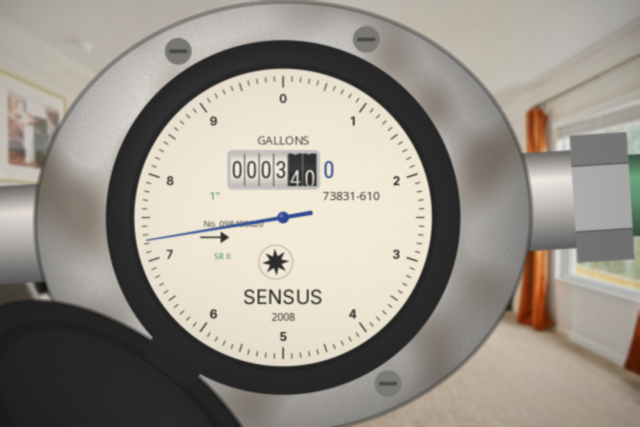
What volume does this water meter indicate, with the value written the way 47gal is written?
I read 3397.2gal
